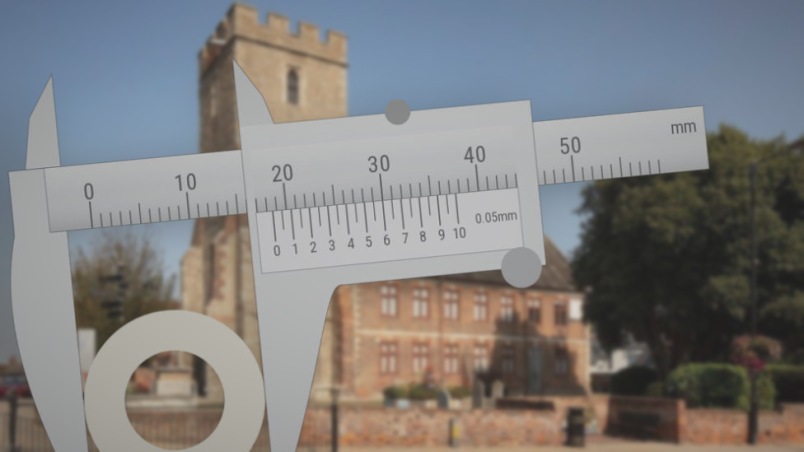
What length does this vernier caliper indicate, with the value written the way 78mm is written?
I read 18.6mm
